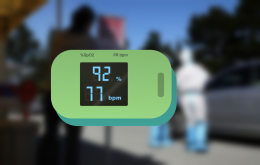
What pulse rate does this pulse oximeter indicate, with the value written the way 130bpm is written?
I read 77bpm
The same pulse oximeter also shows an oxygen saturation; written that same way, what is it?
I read 92%
